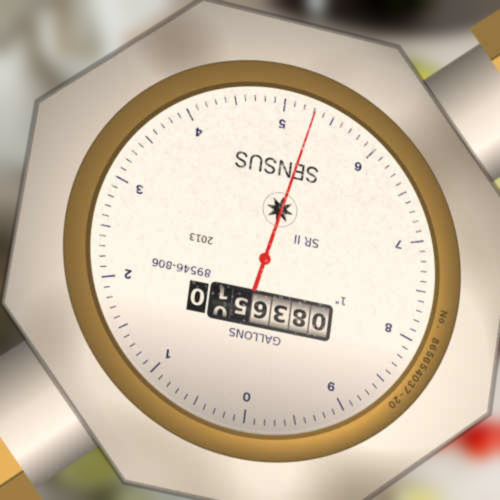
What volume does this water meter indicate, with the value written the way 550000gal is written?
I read 836505.3gal
